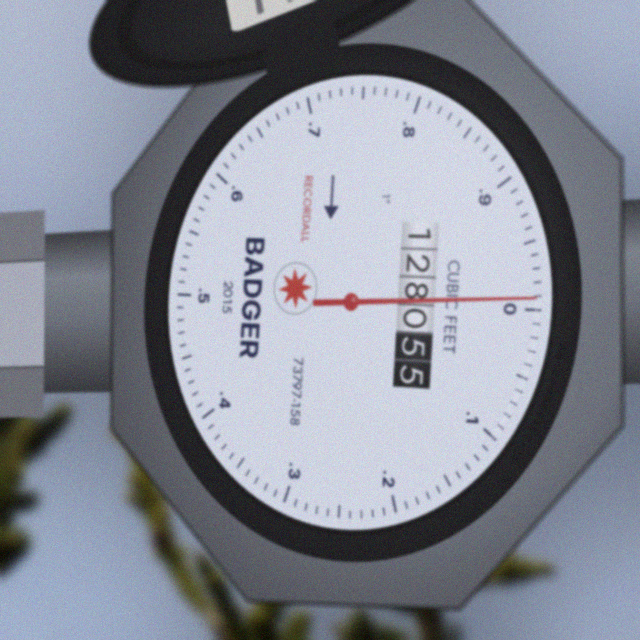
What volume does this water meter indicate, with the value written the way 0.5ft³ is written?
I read 128054.99ft³
